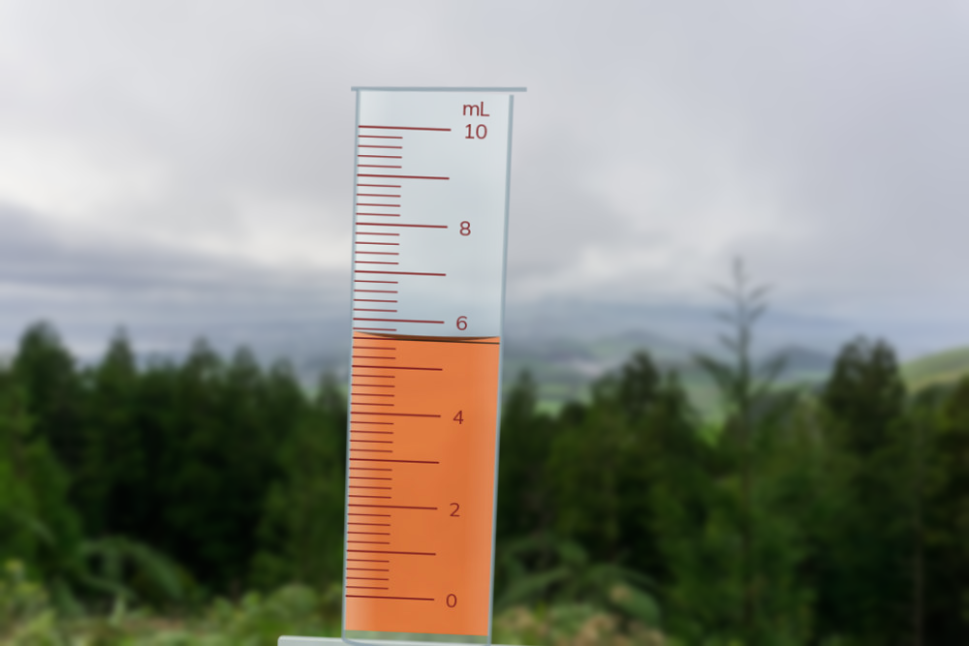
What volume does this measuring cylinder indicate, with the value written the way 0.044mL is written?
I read 5.6mL
